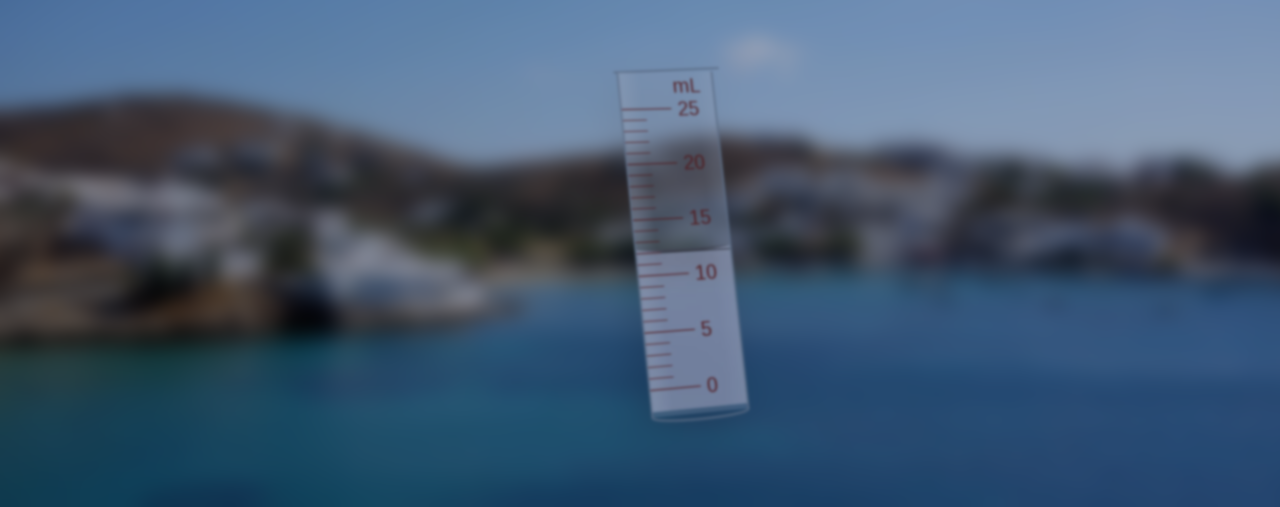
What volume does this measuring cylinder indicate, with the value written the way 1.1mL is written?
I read 12mL
